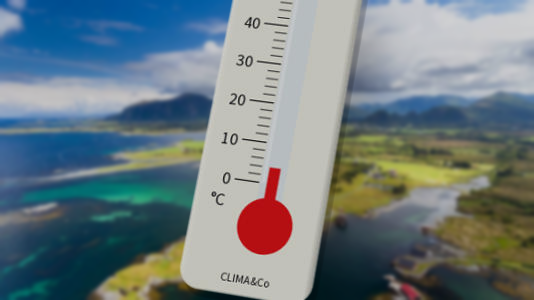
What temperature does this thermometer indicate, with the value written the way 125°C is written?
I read 4°C
